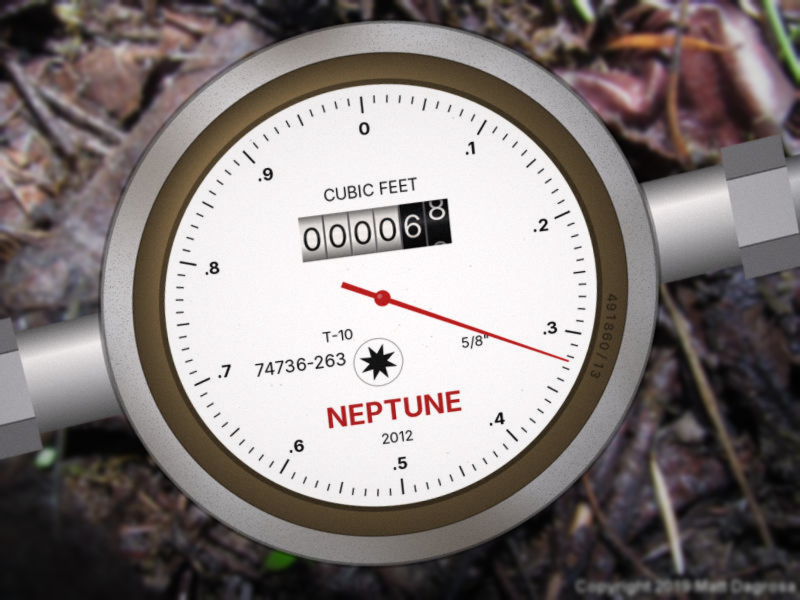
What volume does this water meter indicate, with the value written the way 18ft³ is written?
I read 68.32ft³
